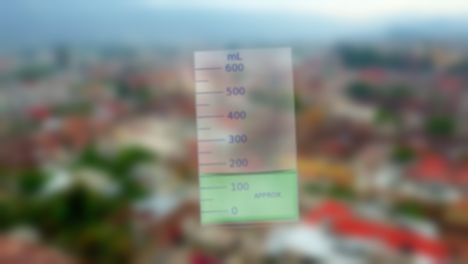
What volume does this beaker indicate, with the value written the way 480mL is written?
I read 150mL
